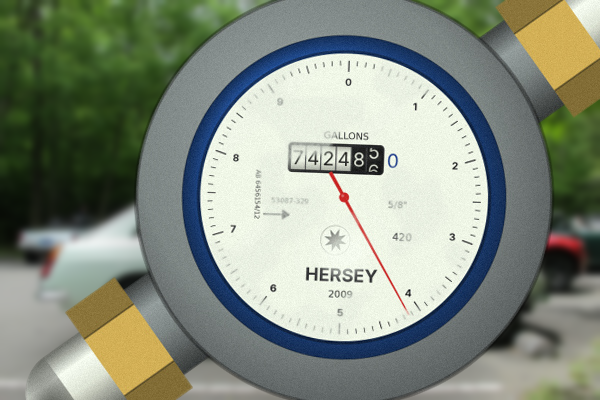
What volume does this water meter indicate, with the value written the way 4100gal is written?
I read 7424854.1gal
